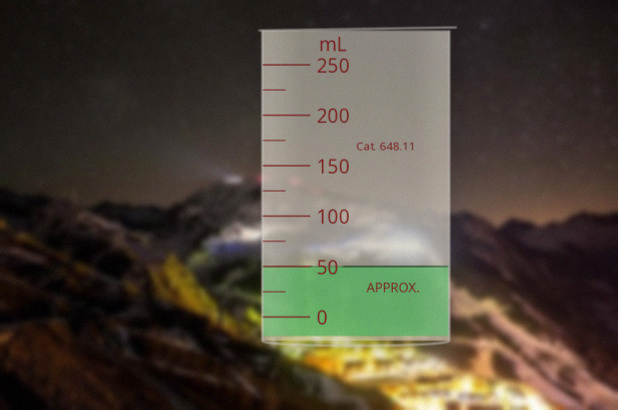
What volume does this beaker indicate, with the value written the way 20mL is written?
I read 50mL
